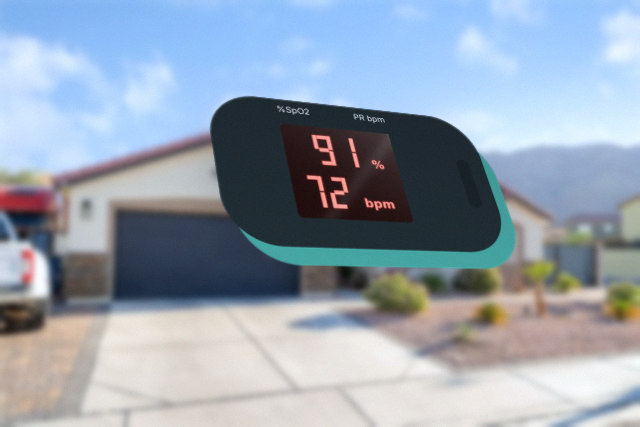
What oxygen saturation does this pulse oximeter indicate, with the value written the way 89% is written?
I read 91%
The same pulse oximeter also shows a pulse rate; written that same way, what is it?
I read 72bpm
